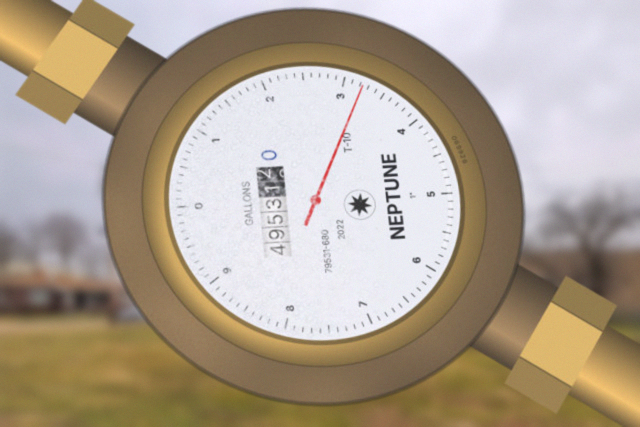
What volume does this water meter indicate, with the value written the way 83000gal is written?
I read 4953123.2gal
